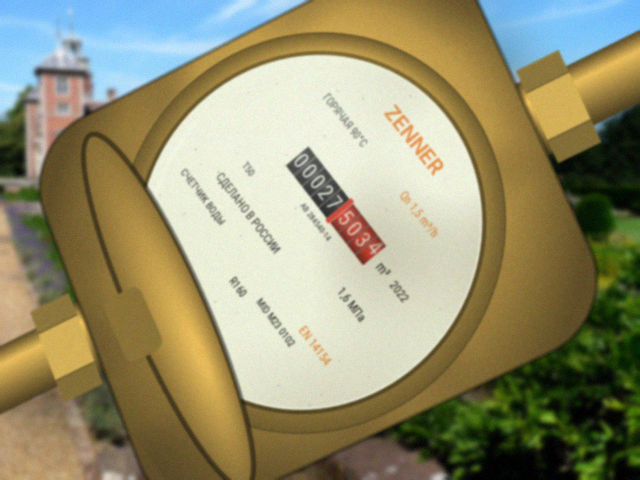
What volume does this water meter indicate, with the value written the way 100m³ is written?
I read 27.5034m³
